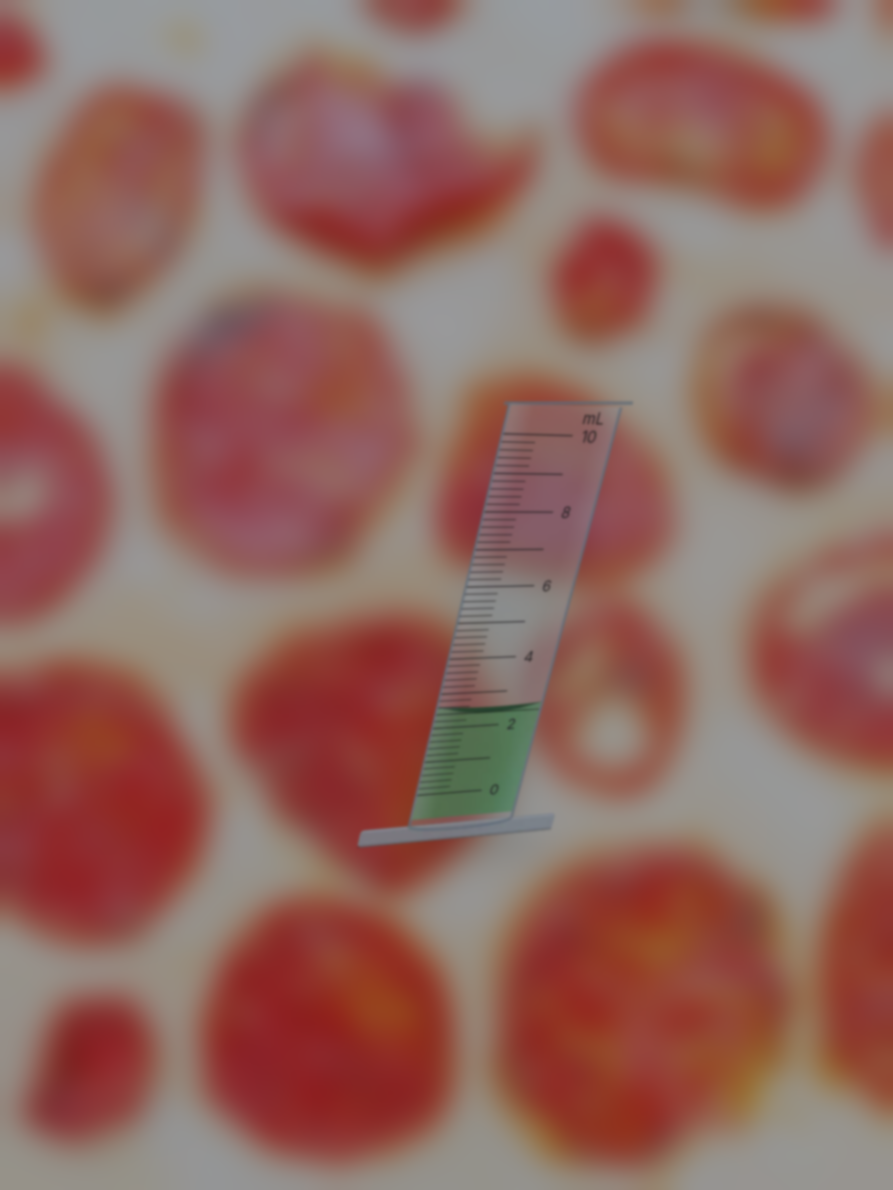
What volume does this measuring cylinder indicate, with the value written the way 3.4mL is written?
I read 2.4mL
